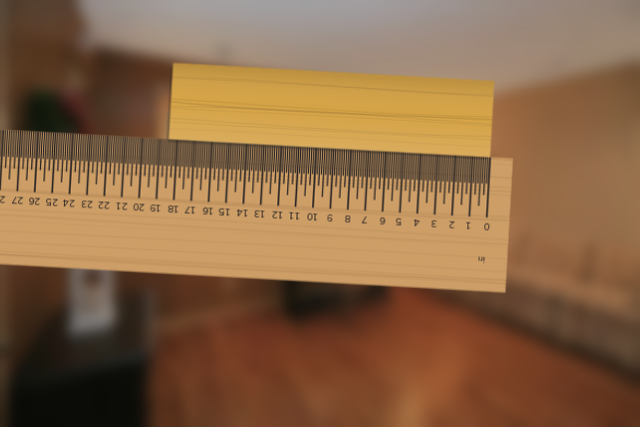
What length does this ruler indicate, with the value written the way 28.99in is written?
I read 18.5in
